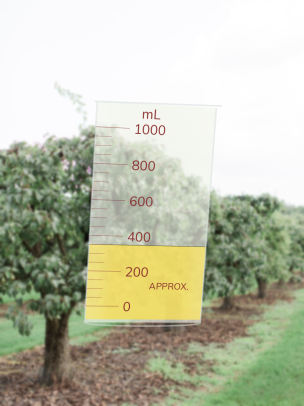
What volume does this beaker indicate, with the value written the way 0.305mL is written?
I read 350mL
